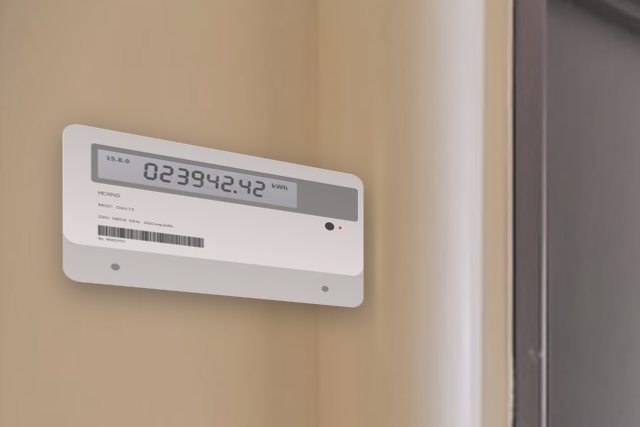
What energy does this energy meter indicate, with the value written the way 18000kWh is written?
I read 23942.42kWh
